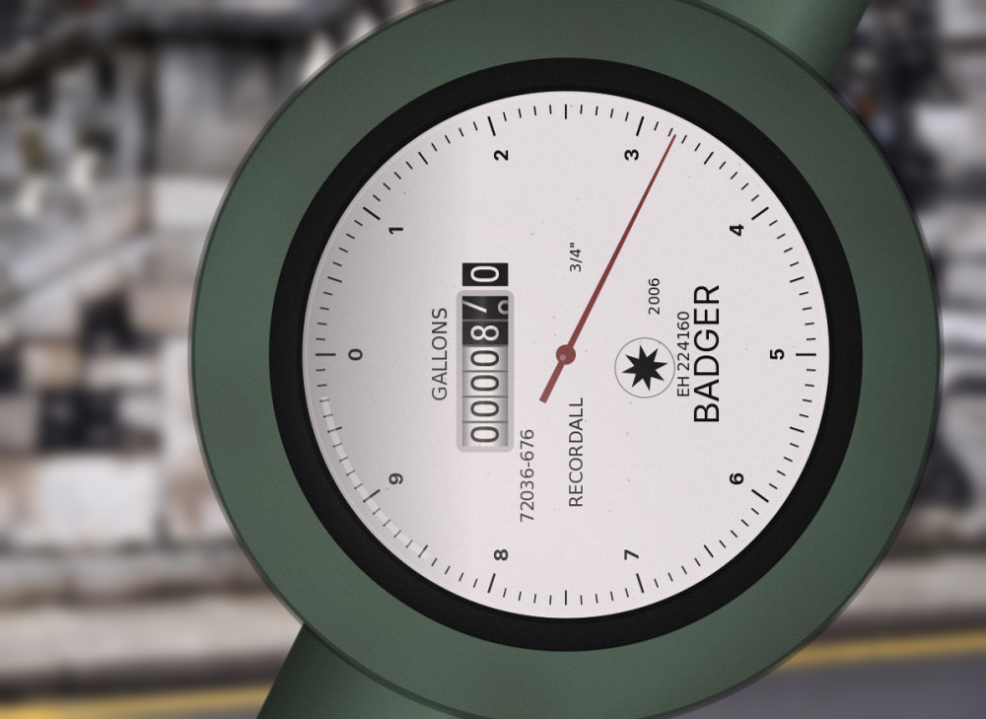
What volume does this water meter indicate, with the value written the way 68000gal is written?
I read 873.2gal
